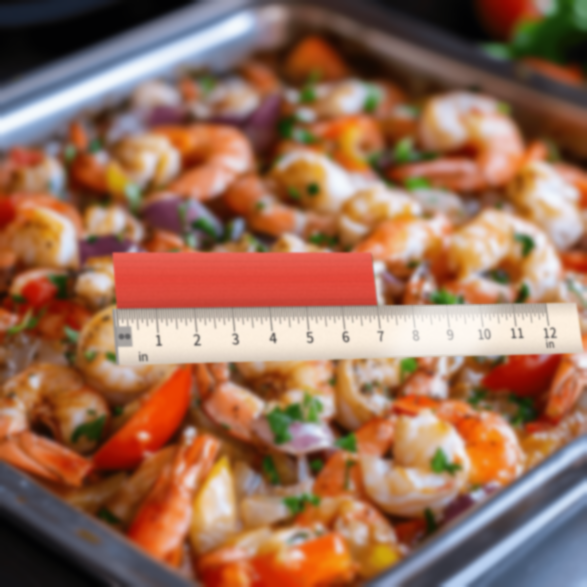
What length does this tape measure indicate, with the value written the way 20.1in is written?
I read 7in
